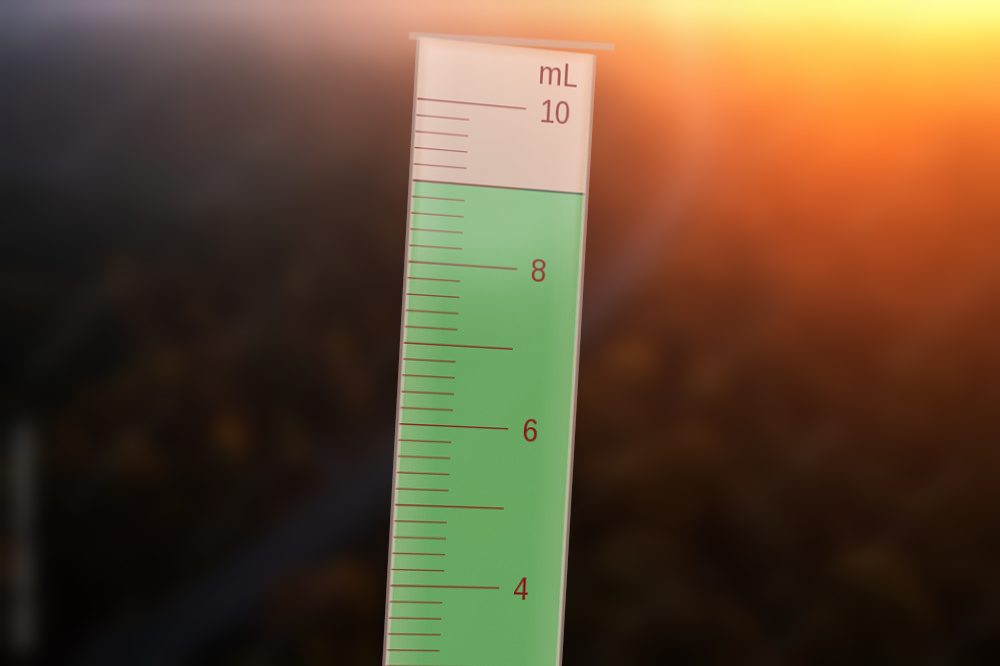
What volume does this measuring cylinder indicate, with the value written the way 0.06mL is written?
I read 9mL
